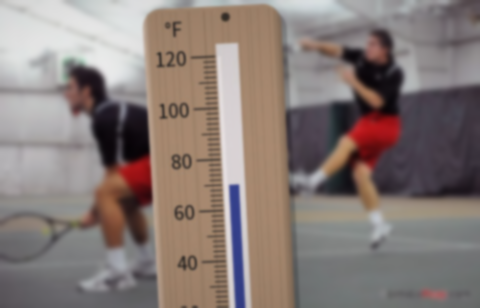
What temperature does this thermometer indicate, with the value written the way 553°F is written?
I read 70°F
